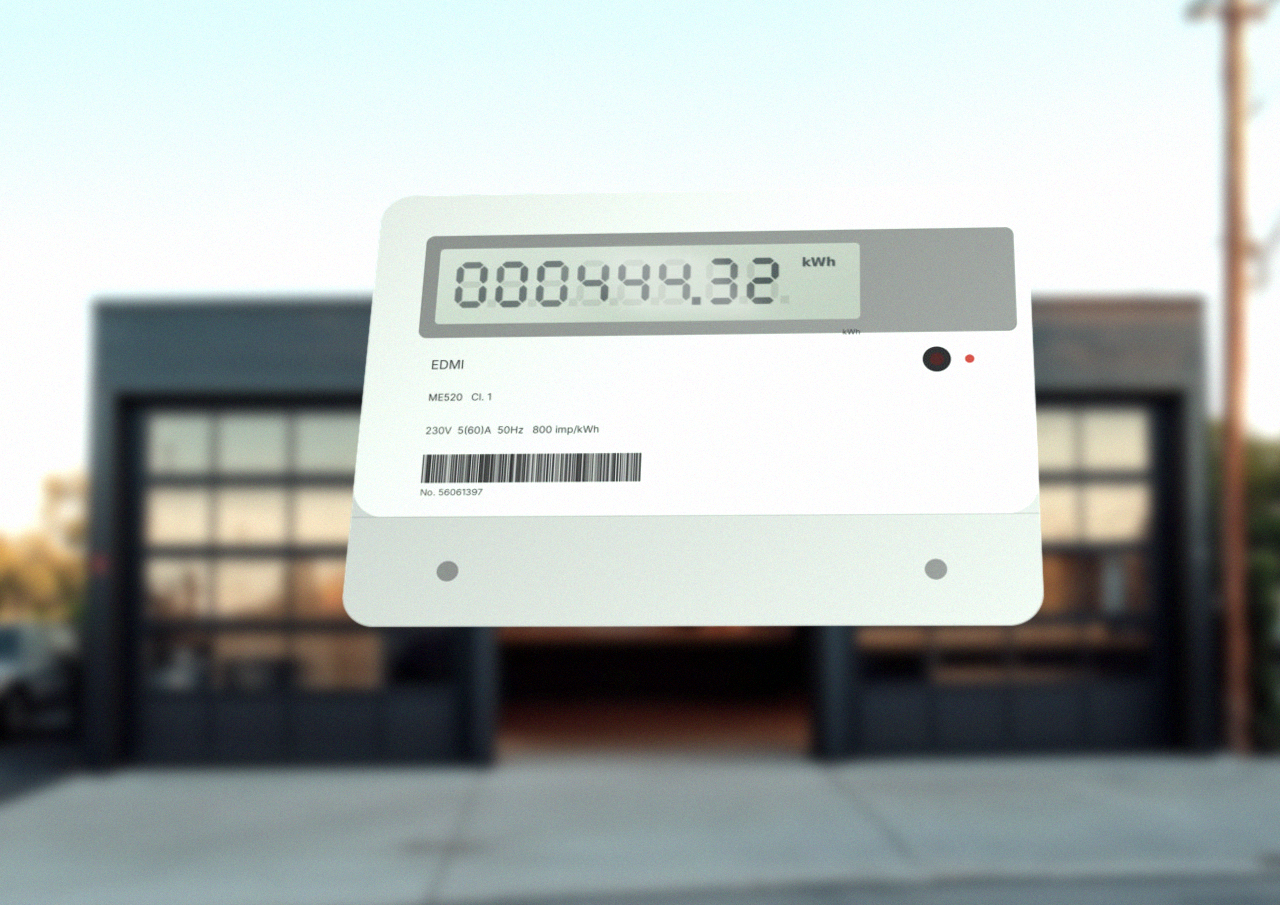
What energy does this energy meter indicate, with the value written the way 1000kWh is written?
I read 444.32kWh
